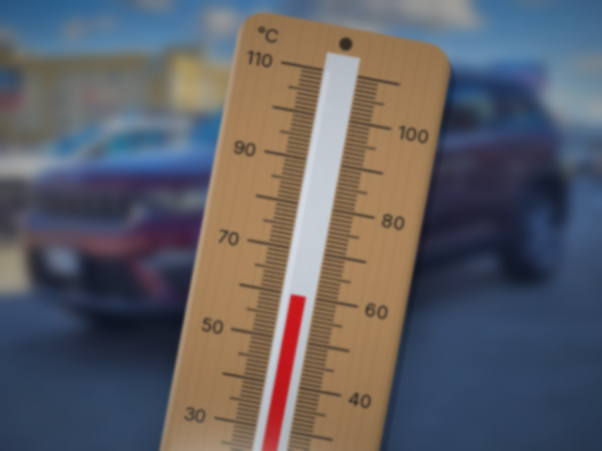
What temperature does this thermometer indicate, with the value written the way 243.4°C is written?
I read 60°C
